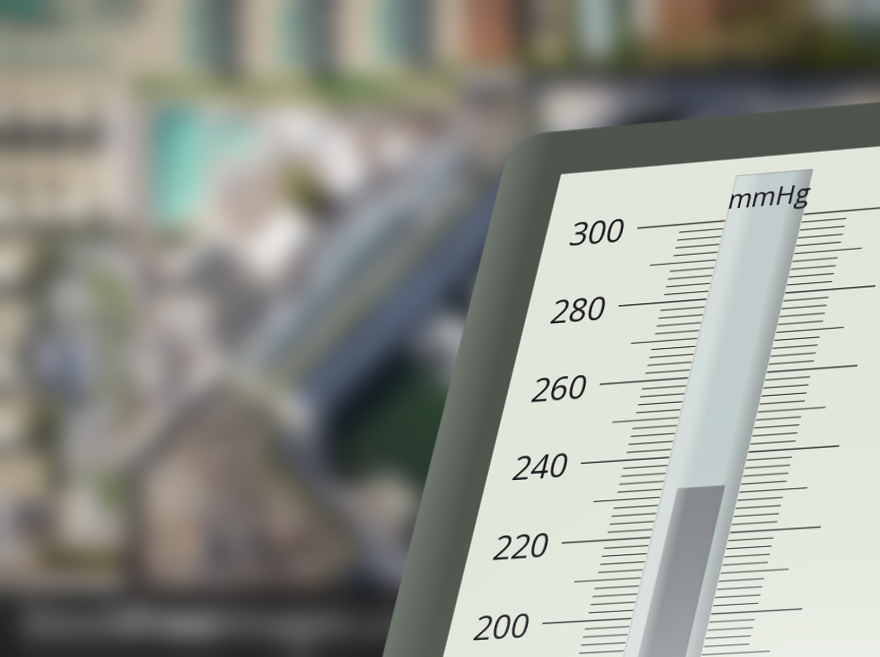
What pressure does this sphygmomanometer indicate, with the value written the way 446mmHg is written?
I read 232mmHg
